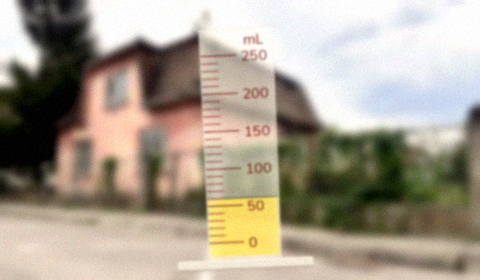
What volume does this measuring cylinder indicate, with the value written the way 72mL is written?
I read 60mL
